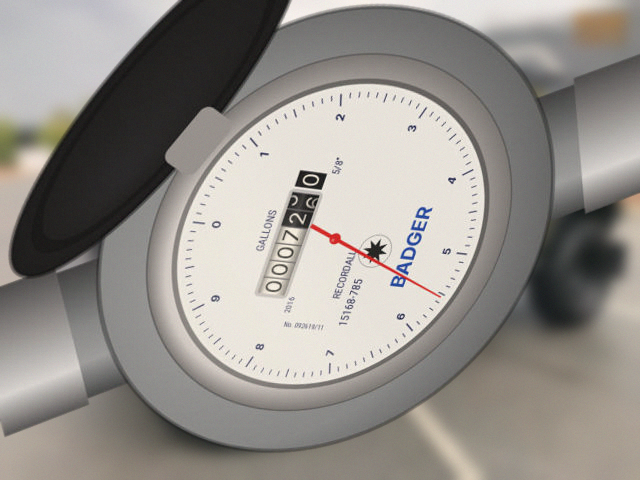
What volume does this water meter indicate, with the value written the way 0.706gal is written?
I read 7255.5gal
